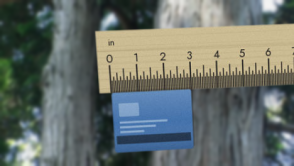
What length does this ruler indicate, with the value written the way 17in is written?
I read 3in
